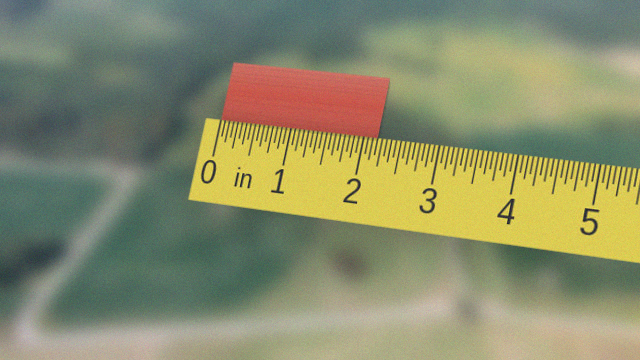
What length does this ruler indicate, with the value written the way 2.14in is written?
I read 2.1875in
